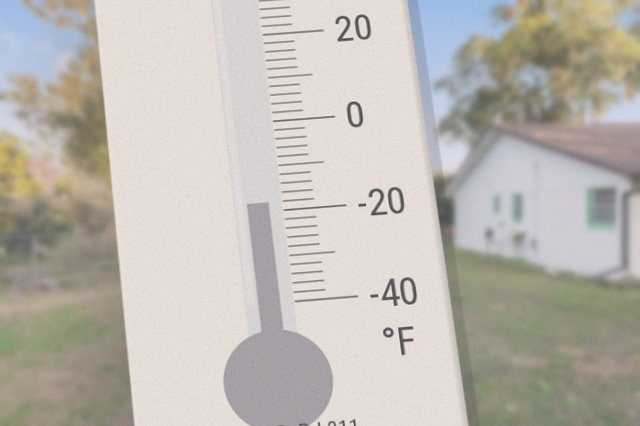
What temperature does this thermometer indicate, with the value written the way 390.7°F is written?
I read -18°F
